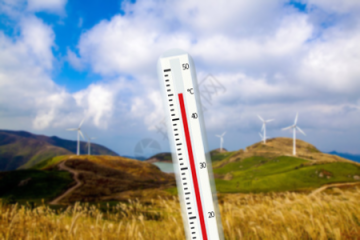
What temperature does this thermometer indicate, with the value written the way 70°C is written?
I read 45°C
